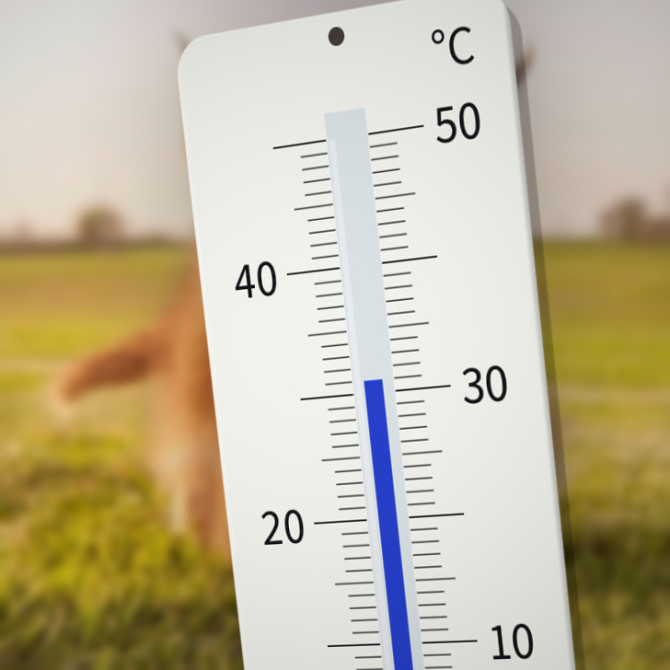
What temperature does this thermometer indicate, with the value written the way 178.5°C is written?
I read 31°C
